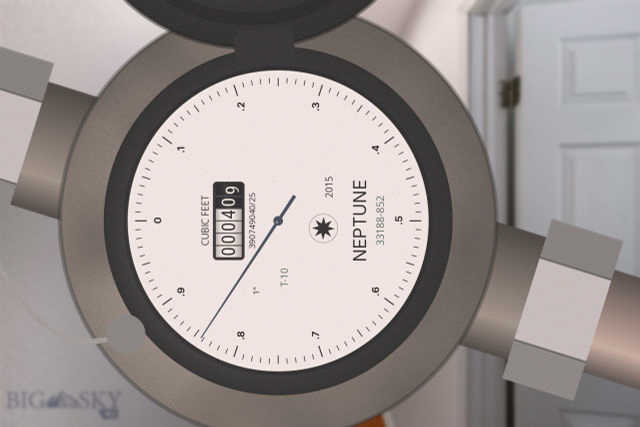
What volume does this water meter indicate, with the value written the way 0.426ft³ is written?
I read 408.84ft³
